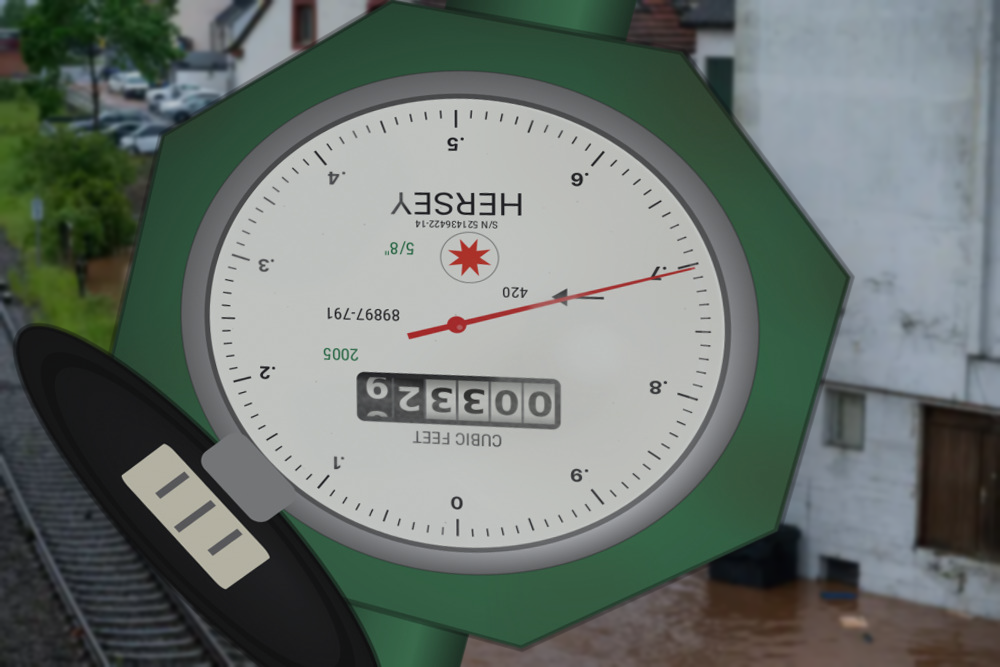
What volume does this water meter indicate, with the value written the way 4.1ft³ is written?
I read 3328.70ft³
